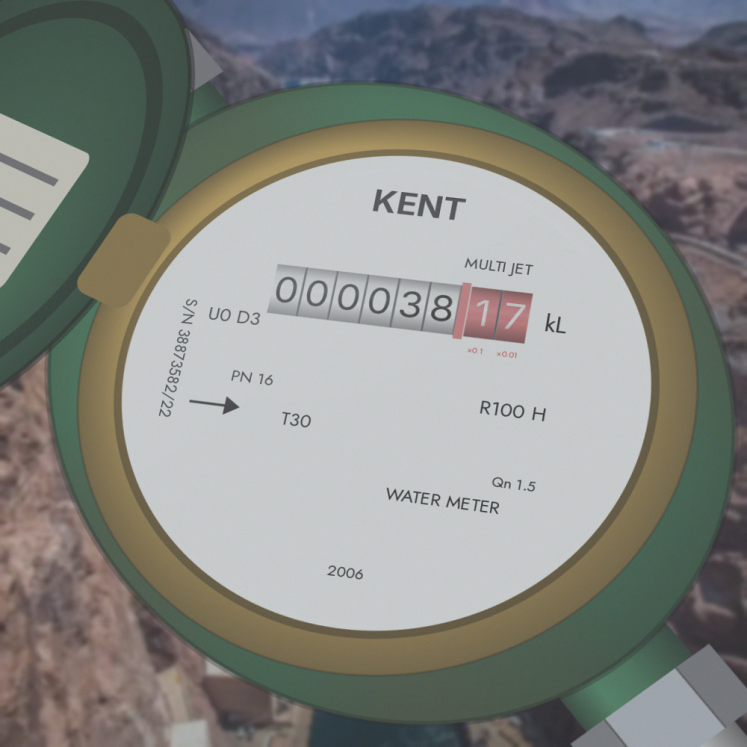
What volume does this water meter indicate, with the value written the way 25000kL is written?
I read 38.17kL
